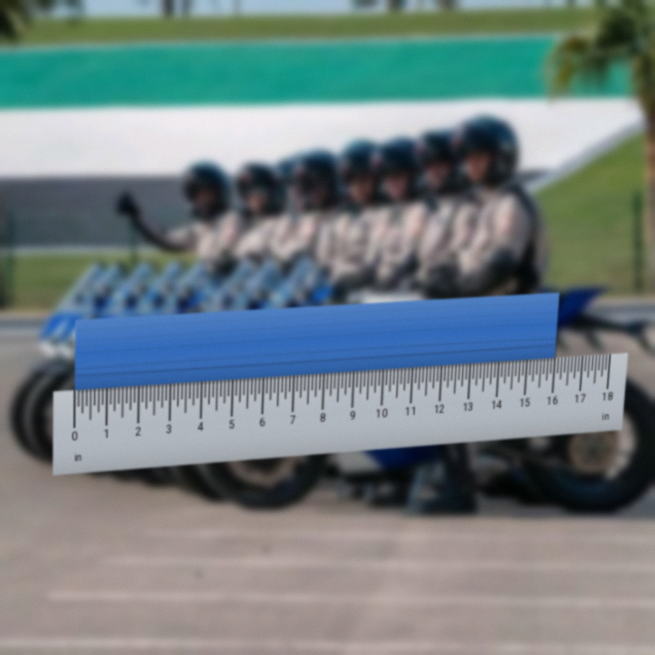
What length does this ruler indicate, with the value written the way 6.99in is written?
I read 16in
